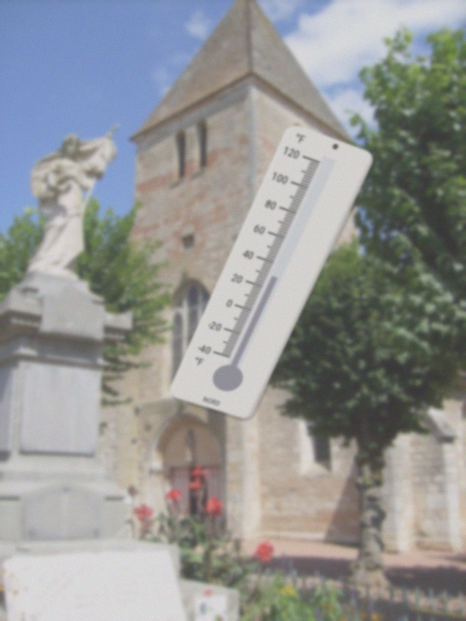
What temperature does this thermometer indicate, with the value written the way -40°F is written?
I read 30°F
